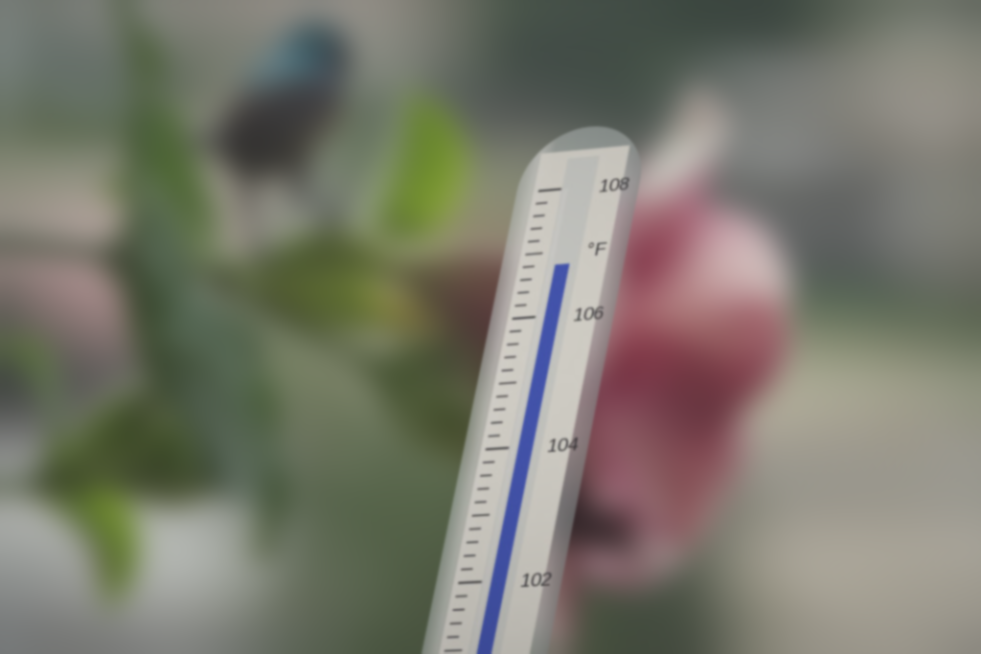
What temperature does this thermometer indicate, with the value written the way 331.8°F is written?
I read 106.8°F
